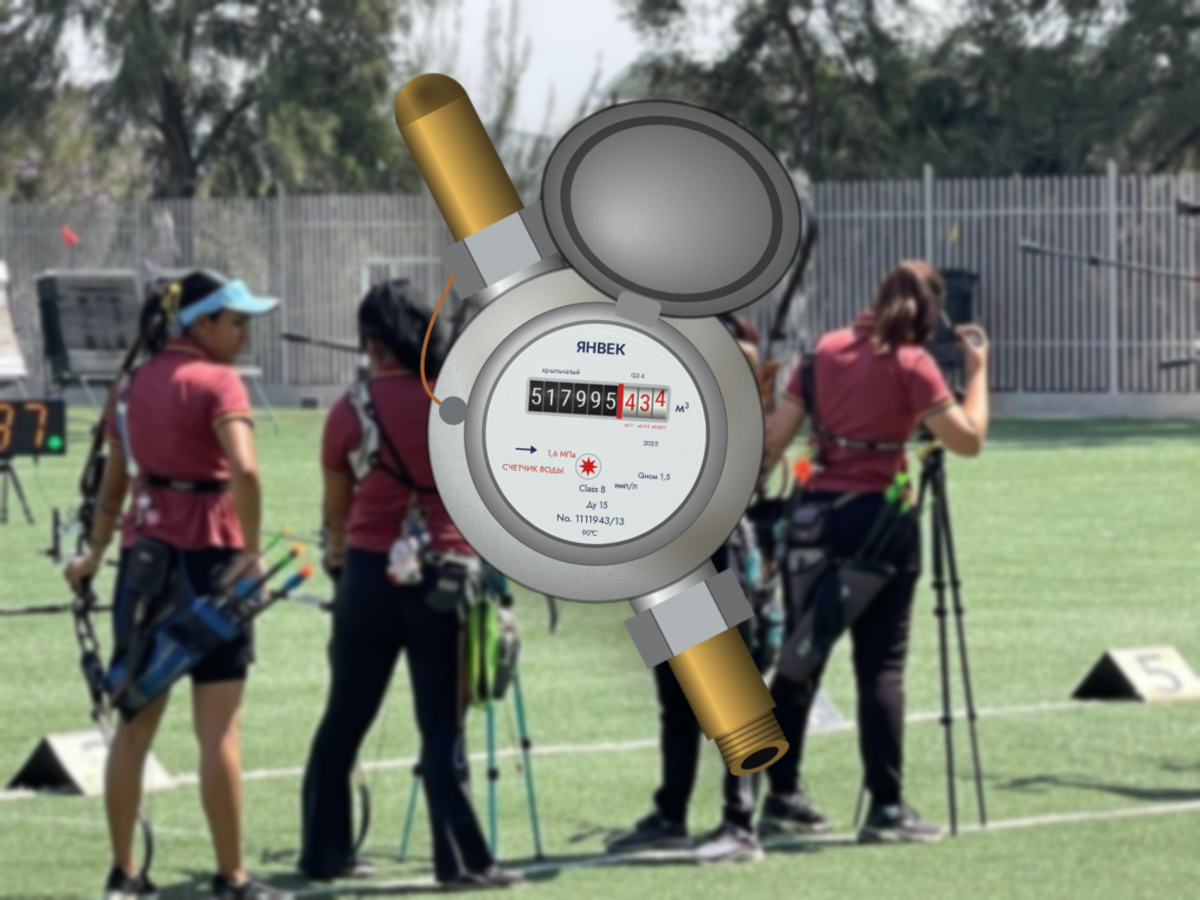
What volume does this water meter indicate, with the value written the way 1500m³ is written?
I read 517995.434m³
